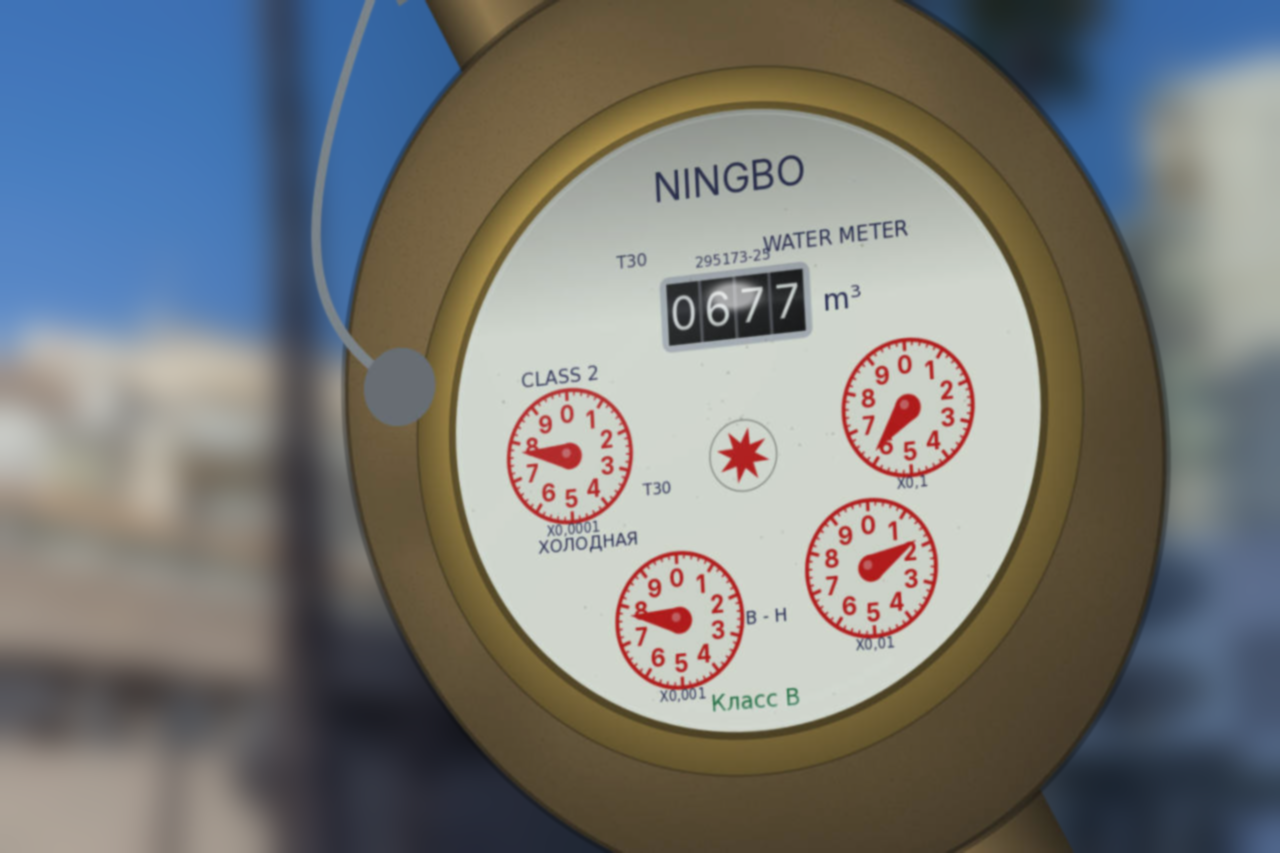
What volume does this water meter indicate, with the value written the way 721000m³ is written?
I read 677.6177m³
